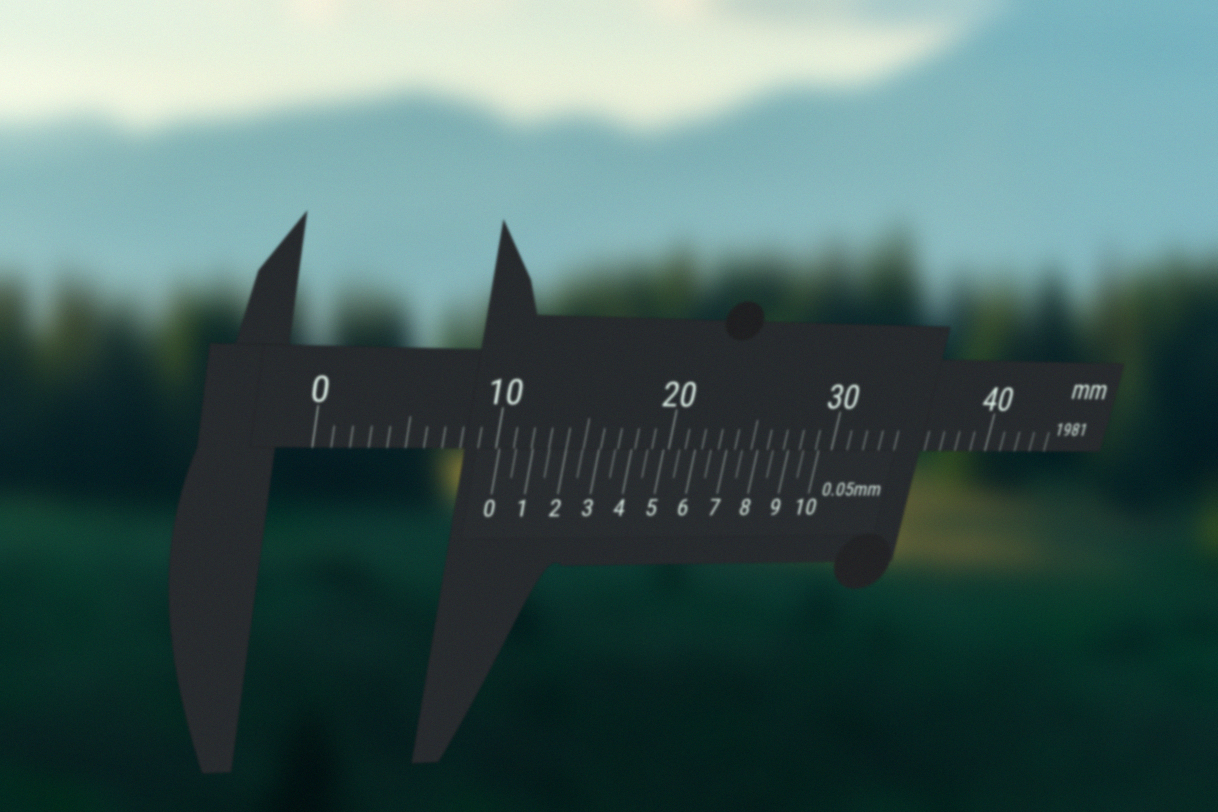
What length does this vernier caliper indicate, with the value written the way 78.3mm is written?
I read 10.2mm
